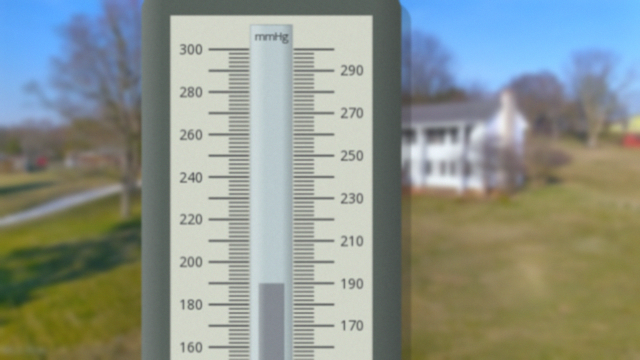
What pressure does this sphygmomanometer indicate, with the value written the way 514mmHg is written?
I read 190mmHg
